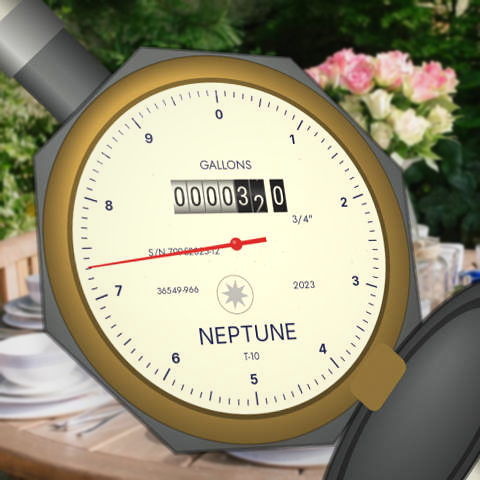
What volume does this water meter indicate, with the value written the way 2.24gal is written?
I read 317.3gal
